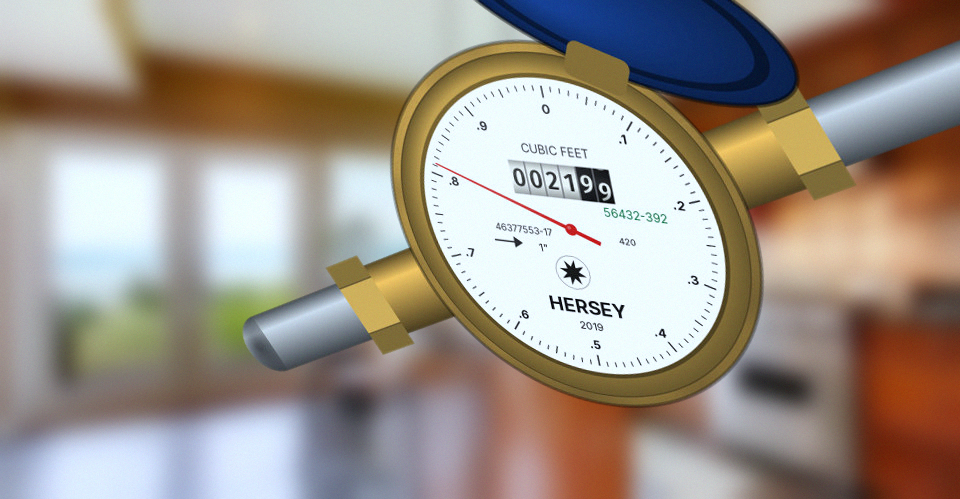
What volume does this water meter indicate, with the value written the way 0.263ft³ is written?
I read 2198.81ft³
